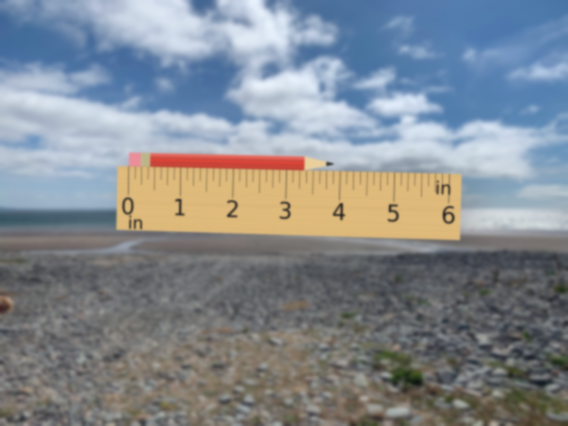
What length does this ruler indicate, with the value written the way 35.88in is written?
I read 3.875in
